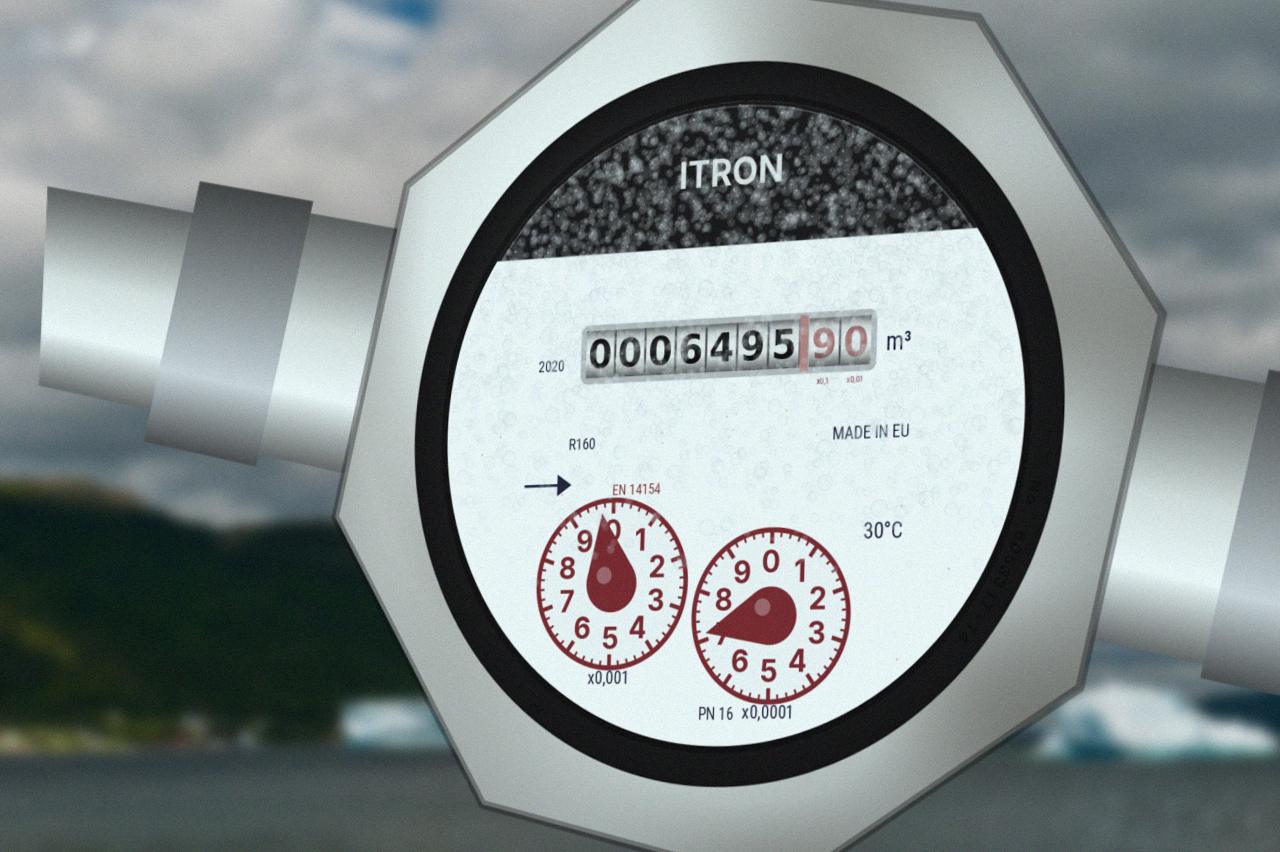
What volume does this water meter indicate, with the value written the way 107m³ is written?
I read 6495.8997m³
